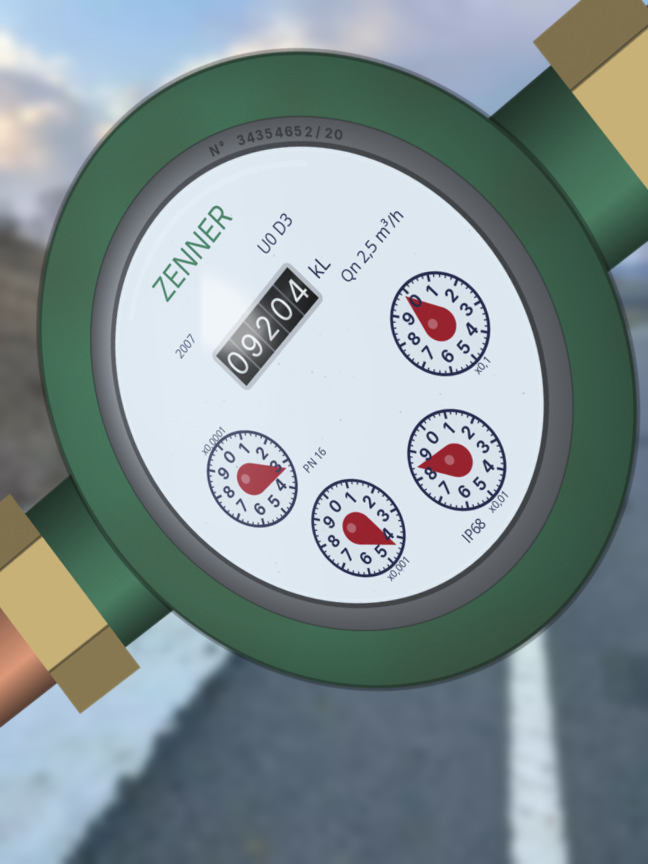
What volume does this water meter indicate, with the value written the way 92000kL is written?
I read 9203.9843kL
